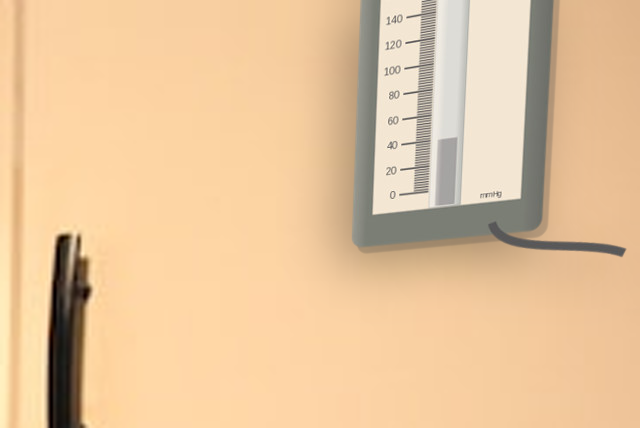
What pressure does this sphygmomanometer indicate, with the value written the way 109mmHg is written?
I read 40mmHg
